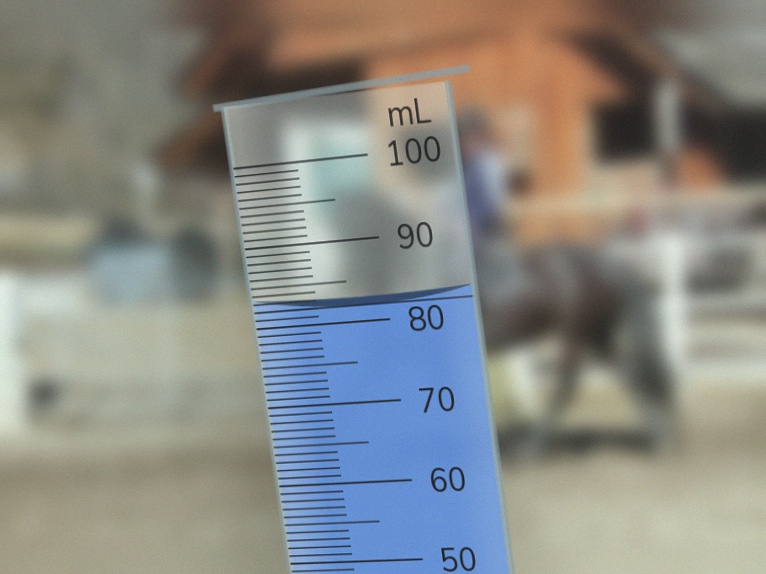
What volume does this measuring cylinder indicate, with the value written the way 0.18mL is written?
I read 82mL
